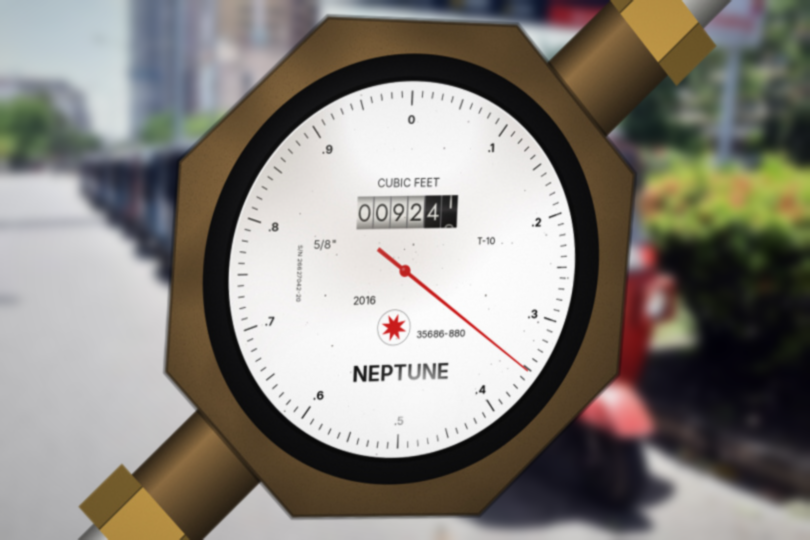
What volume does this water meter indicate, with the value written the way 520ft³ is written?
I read 9241.35ft³
